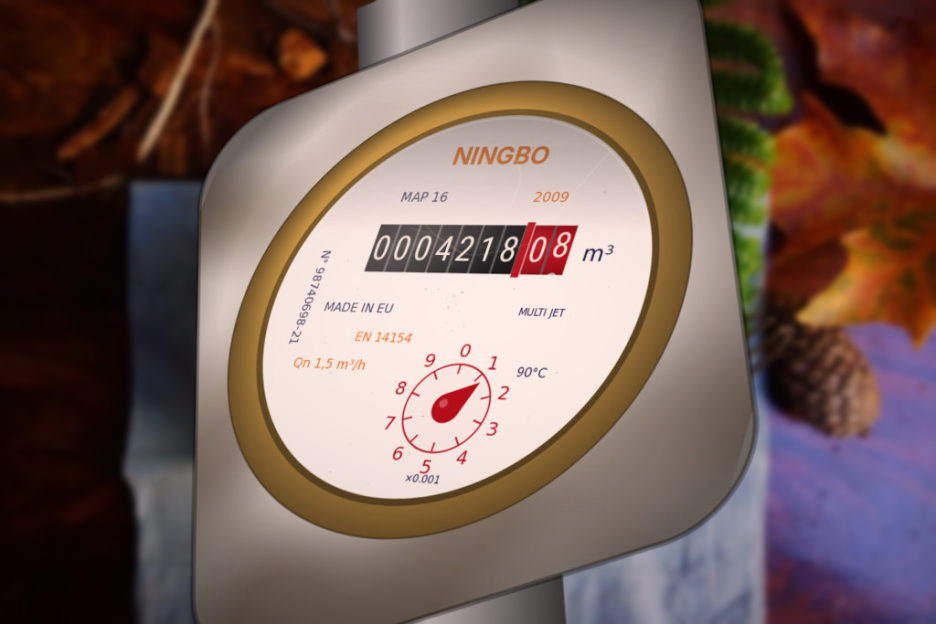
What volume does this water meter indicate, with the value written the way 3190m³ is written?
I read 4218.081m³
